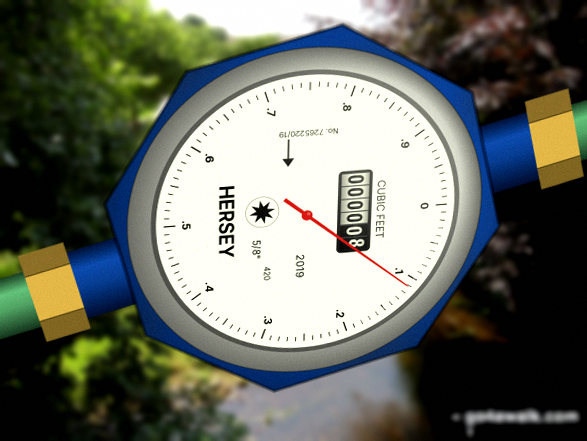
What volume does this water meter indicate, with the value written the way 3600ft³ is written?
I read 8.11ft³
